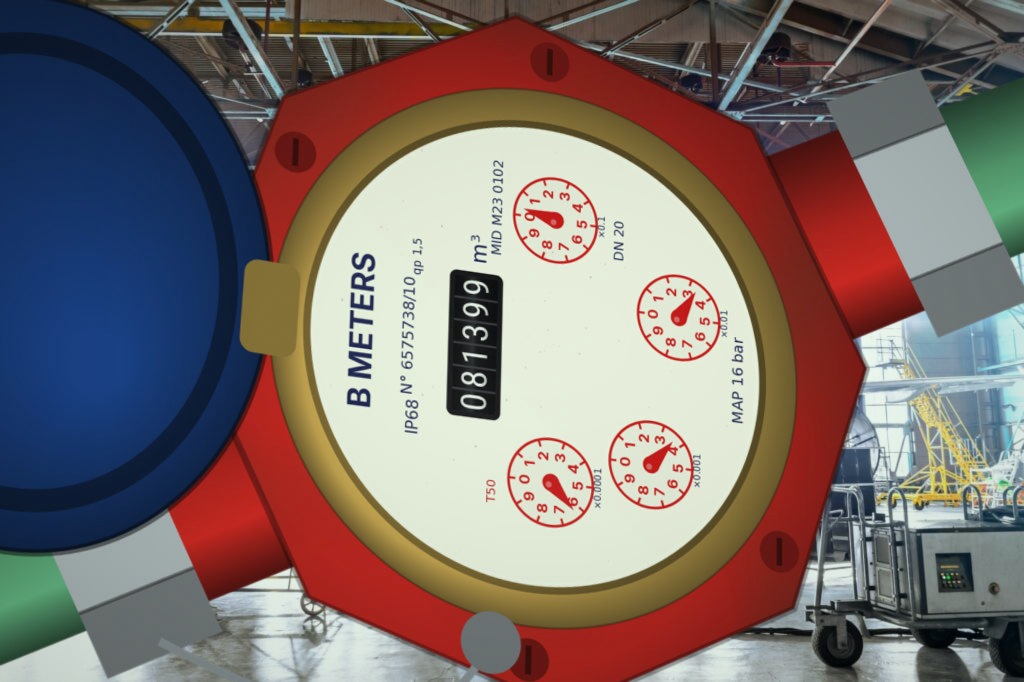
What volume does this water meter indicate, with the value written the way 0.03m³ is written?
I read 81399.0336m³
